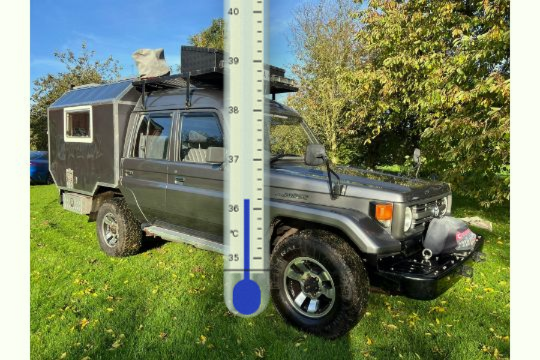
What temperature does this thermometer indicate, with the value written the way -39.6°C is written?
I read 36.2°C
